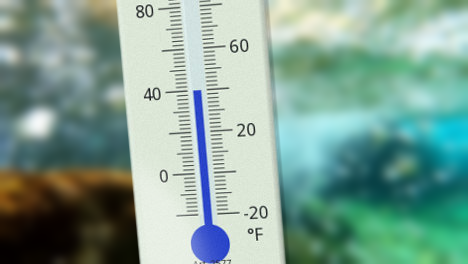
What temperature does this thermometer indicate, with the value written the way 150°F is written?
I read 40°F
